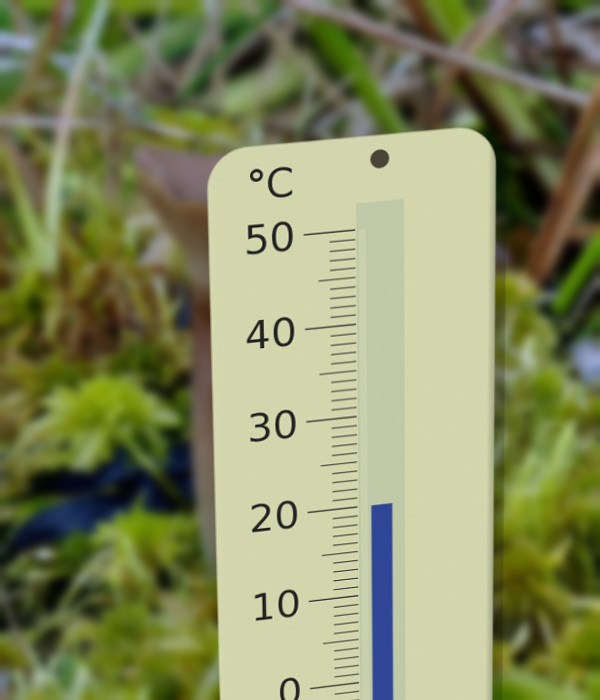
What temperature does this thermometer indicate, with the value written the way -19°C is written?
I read 20°C
